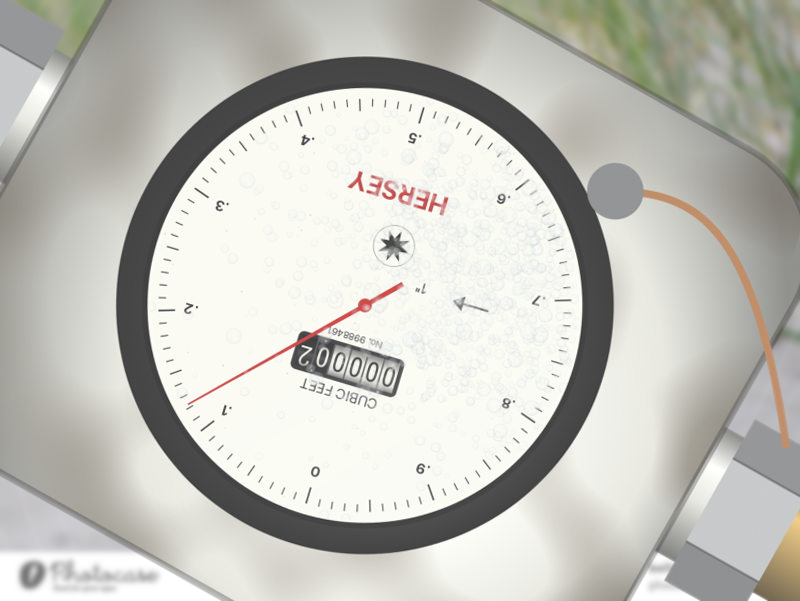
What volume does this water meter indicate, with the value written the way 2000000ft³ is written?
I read 2.12ft³
